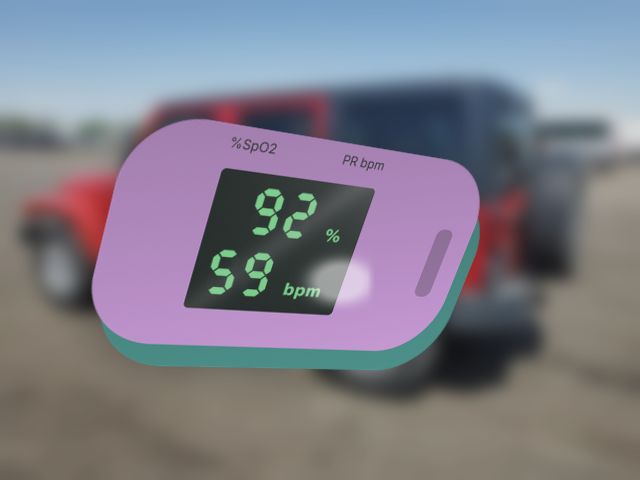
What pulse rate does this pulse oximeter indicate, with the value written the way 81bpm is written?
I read 59bpm
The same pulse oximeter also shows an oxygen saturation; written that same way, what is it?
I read 92%
